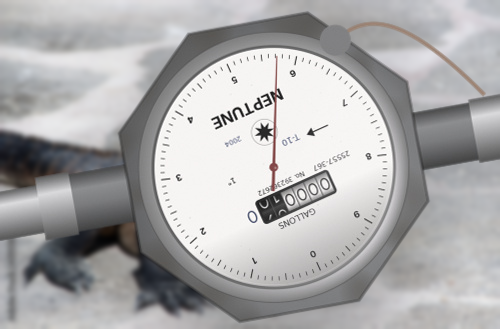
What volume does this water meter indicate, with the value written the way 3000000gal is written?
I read 95.7gal
